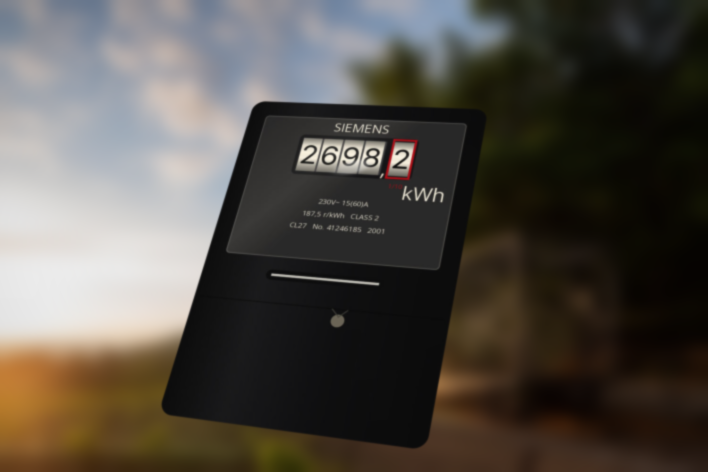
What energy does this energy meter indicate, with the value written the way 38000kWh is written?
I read 2698.2kWh
